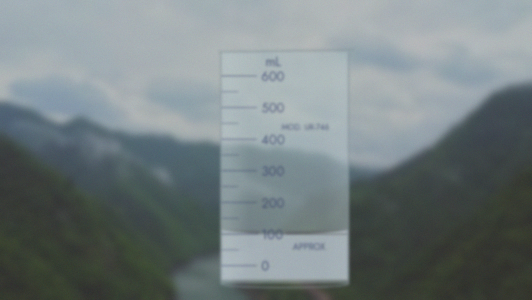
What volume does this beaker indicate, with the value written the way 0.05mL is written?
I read 100mL
